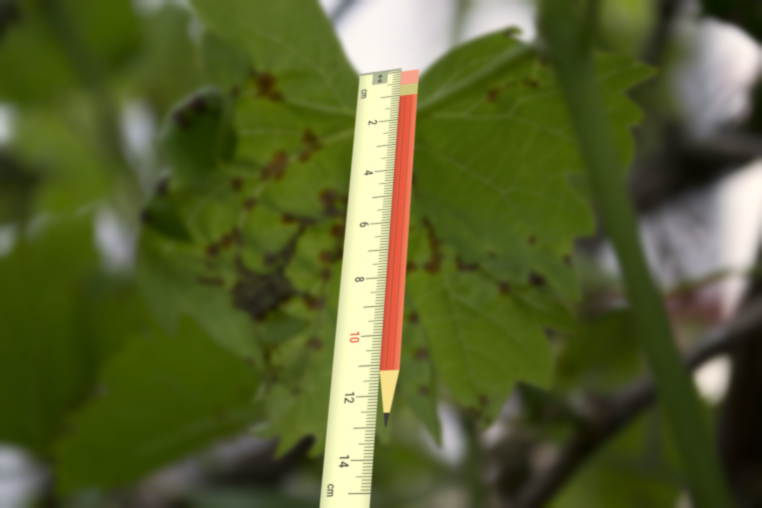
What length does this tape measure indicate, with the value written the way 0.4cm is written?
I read 13cm
